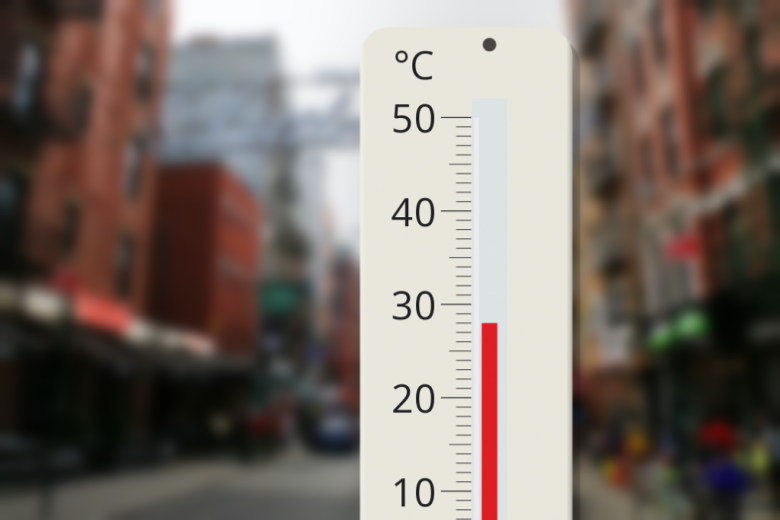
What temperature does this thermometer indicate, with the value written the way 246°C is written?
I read 28°C
